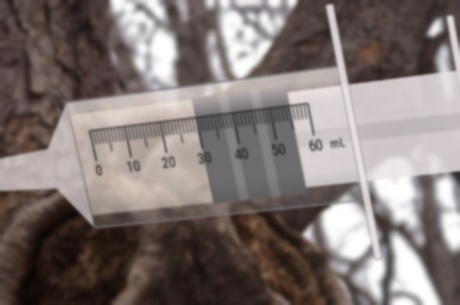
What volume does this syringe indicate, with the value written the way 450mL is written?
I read 30mL
